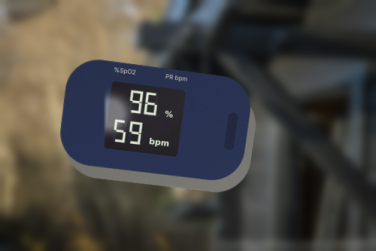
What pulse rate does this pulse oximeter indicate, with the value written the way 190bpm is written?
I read 59bpm
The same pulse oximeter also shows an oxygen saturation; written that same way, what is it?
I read 96%
